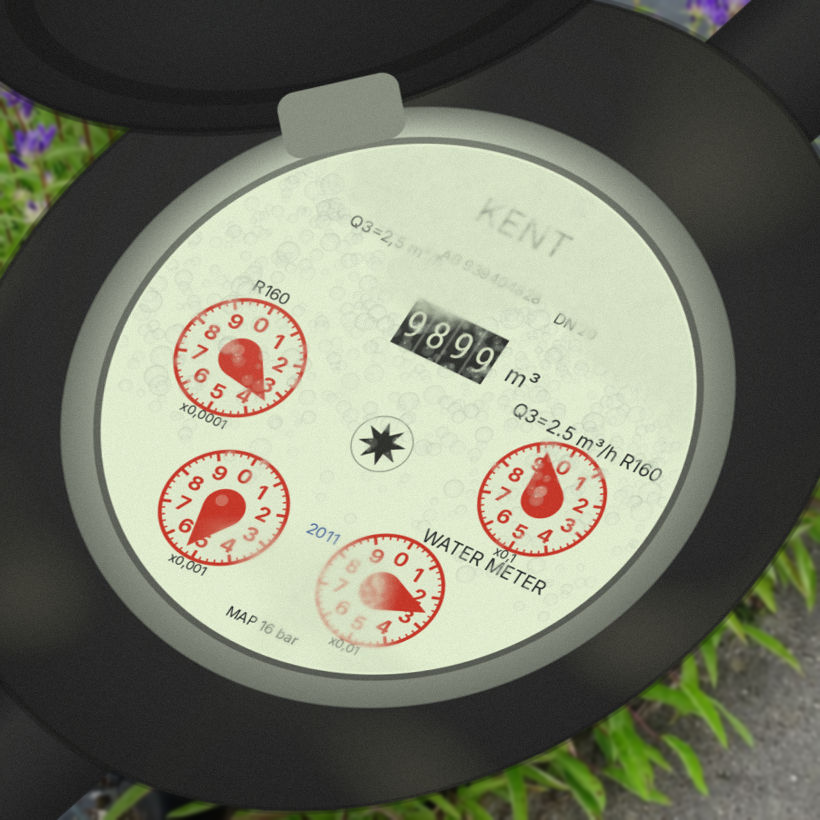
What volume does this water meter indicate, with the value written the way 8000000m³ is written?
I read 9898.9253m³
